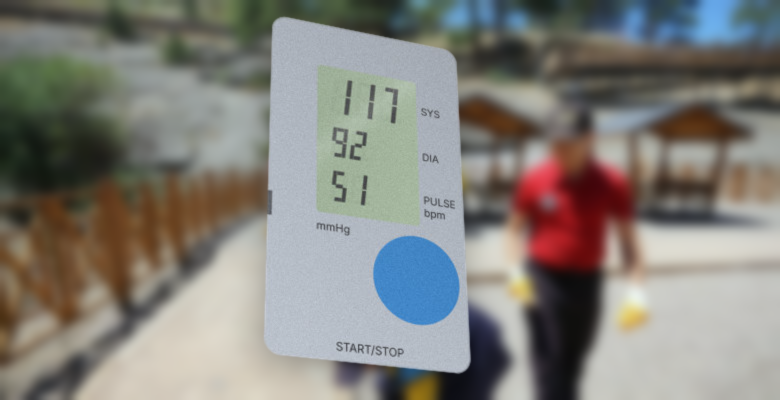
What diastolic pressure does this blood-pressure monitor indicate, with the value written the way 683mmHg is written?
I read 92mmHg
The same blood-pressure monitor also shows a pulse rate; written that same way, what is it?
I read 51bpm
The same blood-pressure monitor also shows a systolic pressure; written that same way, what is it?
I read 117mmHg
